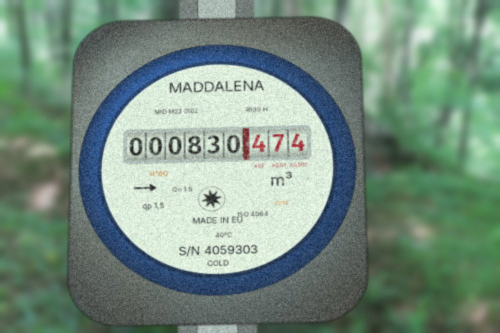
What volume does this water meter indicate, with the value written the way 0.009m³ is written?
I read 830.474m³
